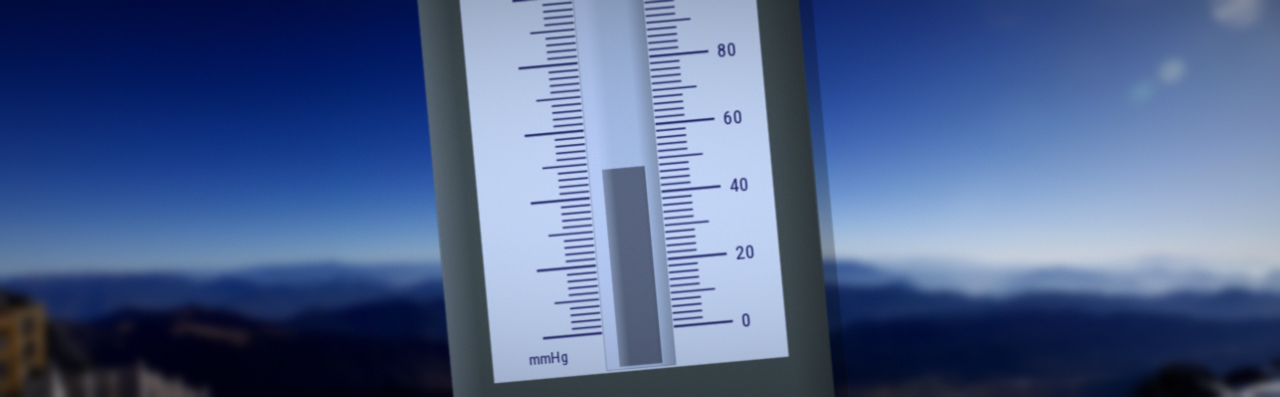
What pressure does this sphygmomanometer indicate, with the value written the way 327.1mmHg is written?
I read 48mmHg
